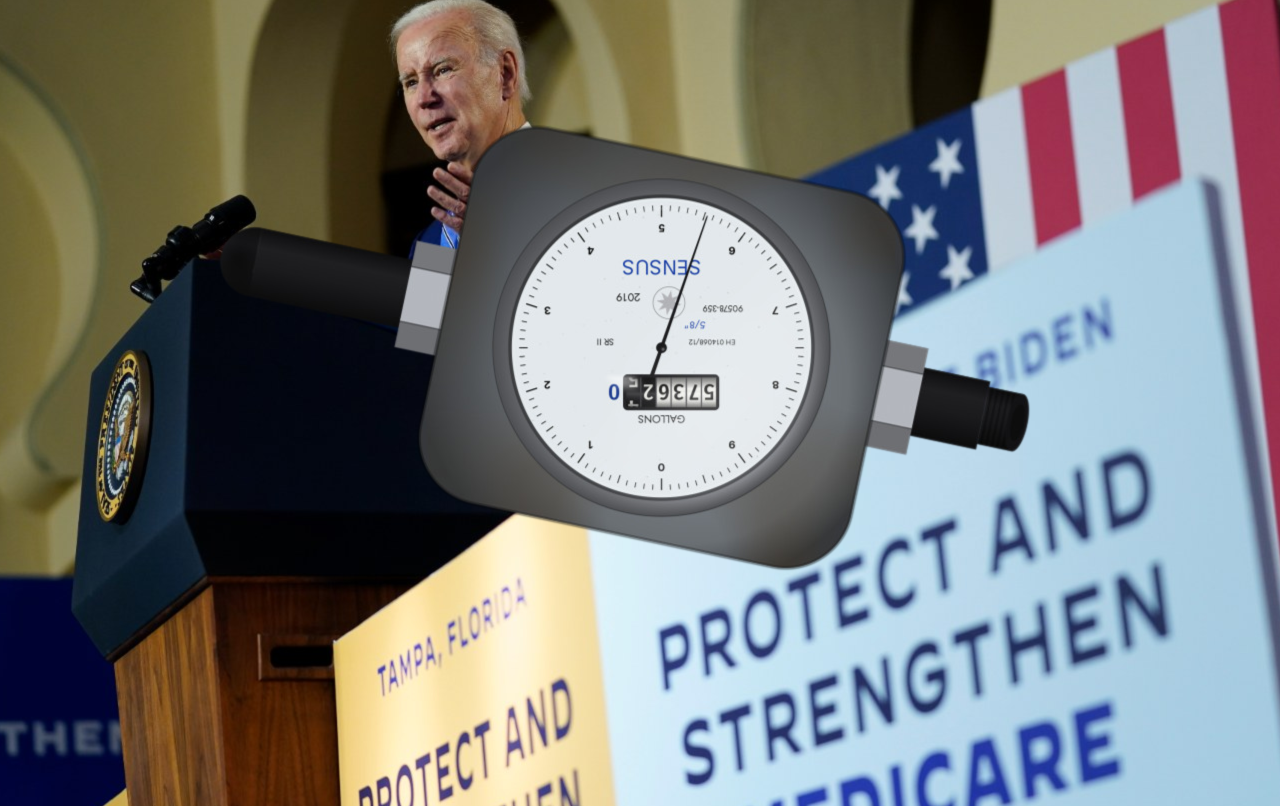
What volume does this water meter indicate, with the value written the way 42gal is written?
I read 5736245.5gal
